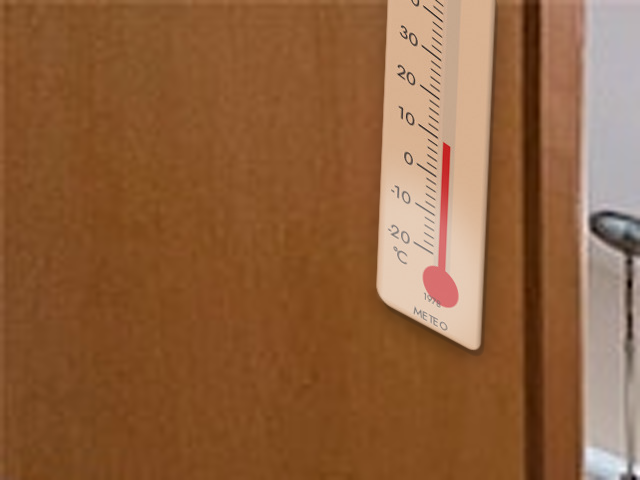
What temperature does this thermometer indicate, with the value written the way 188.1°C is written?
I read 10°C
